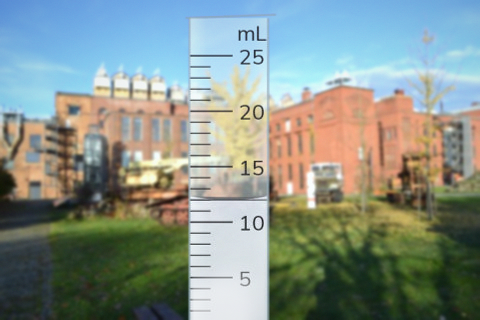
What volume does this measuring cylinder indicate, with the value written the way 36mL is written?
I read 12mL
